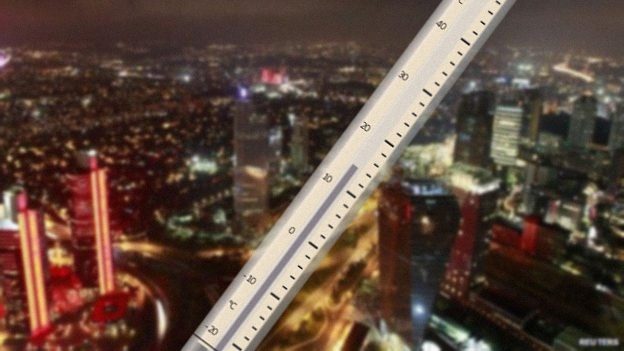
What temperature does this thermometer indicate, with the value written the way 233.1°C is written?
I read 14°C
